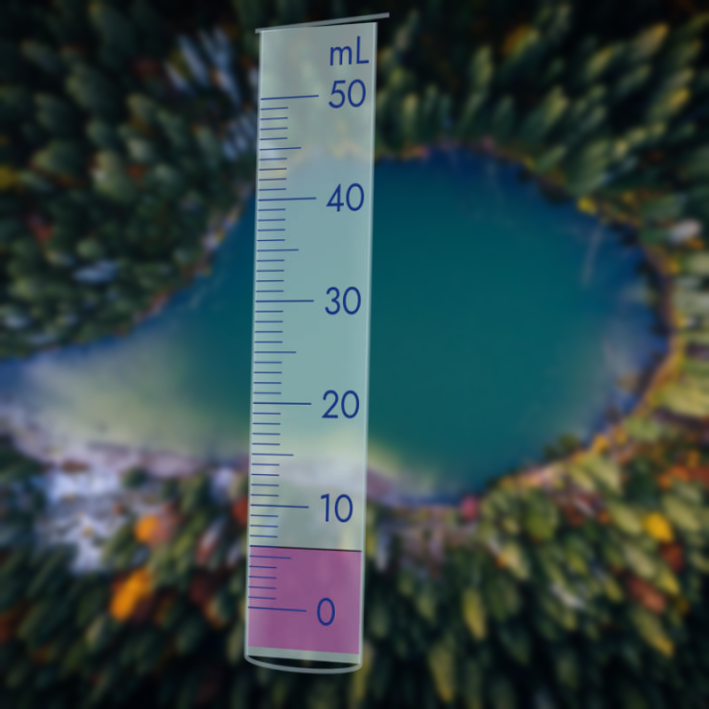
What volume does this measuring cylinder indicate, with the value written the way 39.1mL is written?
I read 6mL
